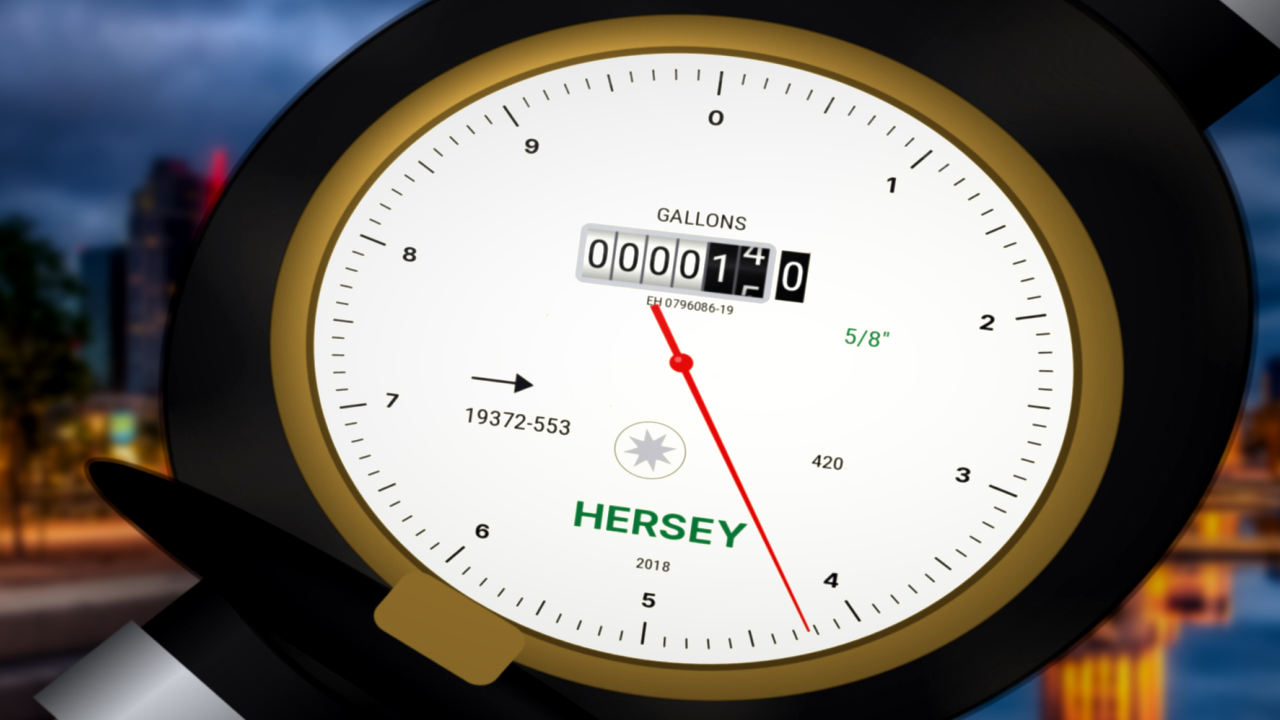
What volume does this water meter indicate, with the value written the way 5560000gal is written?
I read 144.2gal
